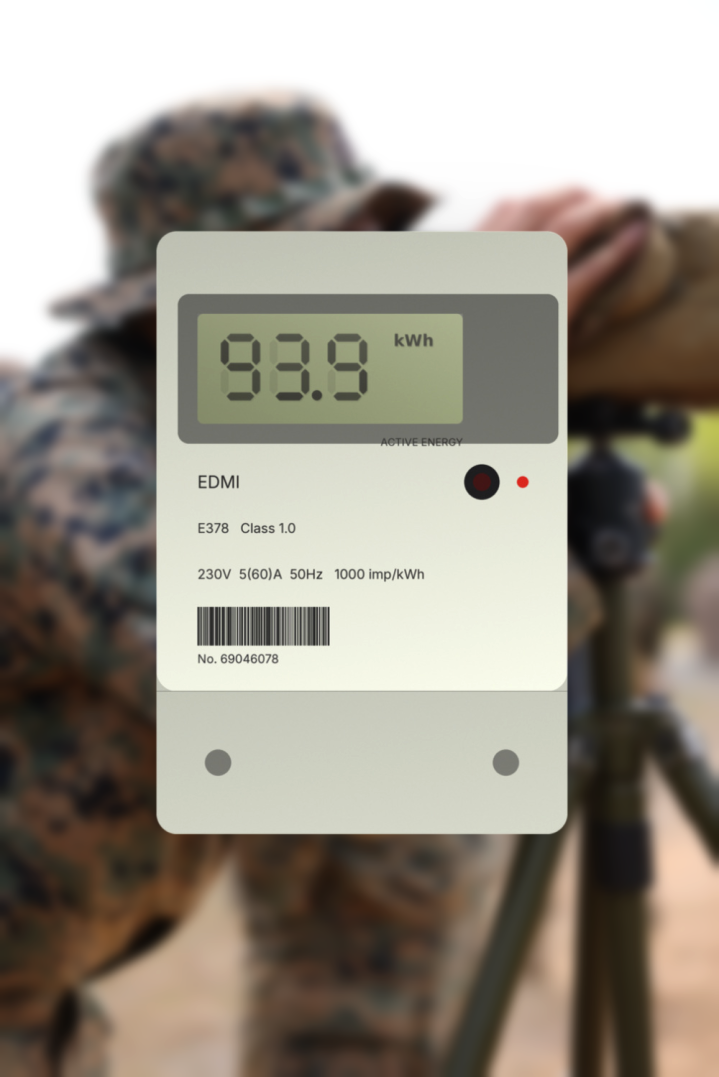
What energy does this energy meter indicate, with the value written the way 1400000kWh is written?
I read 93.9kWh
